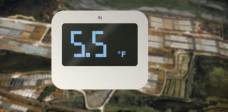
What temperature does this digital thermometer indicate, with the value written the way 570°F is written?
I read 5.5°F
